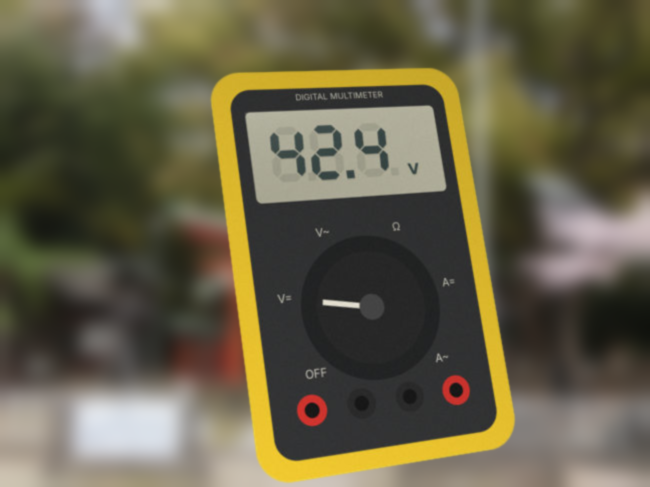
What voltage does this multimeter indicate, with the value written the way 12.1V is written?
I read 42.4V
